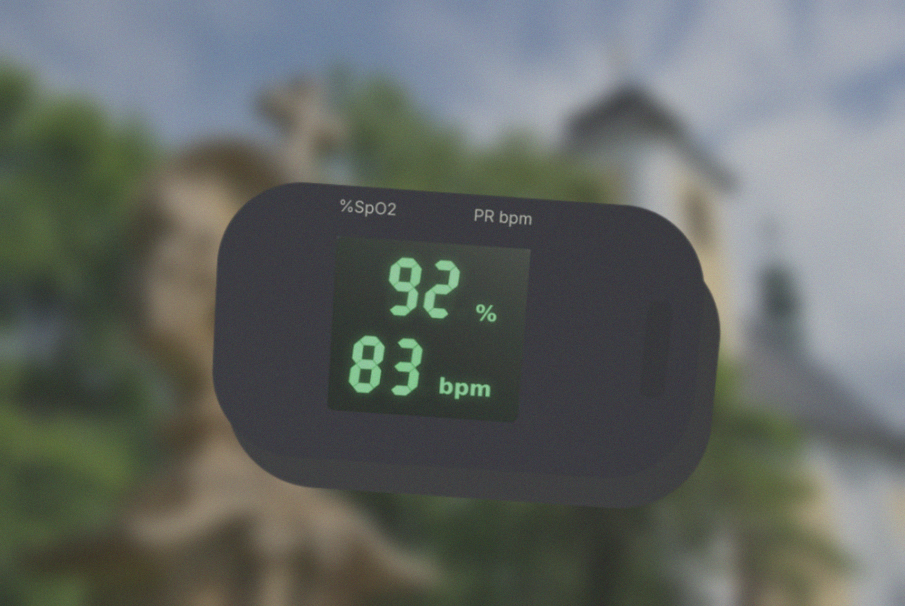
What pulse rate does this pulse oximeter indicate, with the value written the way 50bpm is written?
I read 83bpm
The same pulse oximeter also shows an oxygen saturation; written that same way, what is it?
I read 92%
